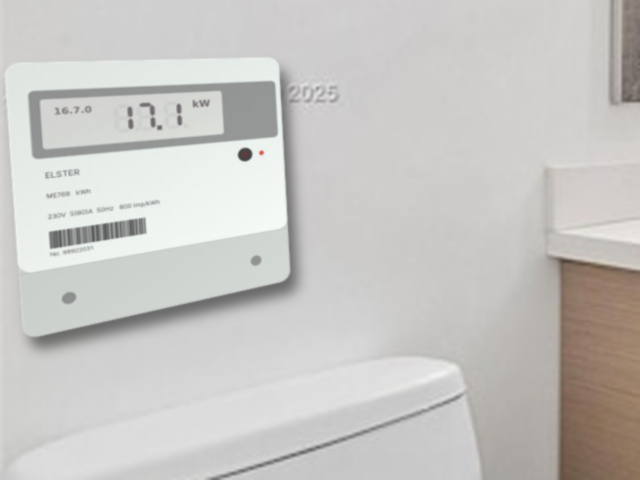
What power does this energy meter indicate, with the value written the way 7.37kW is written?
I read 17.1kW
